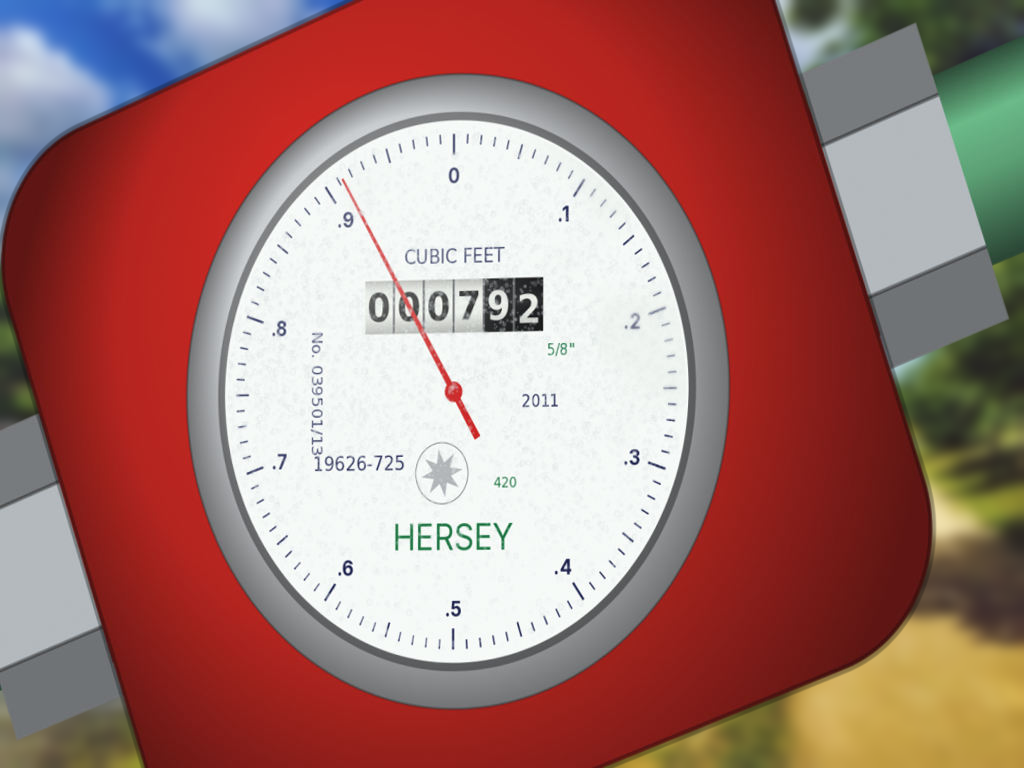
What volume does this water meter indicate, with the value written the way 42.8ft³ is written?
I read 791.91ft³
